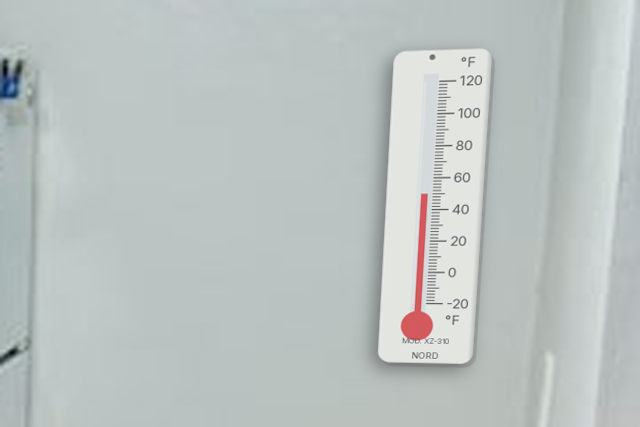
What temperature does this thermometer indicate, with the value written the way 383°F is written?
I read 50°F
